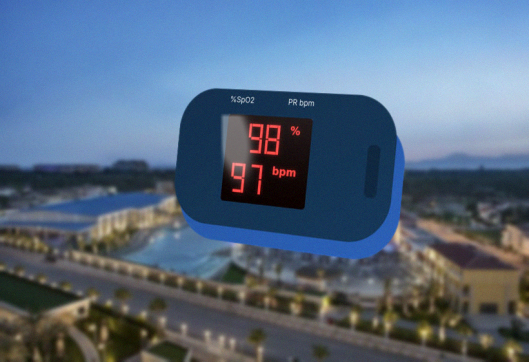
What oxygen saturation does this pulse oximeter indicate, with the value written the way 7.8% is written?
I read 98%
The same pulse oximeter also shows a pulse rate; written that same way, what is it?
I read 97bpm
